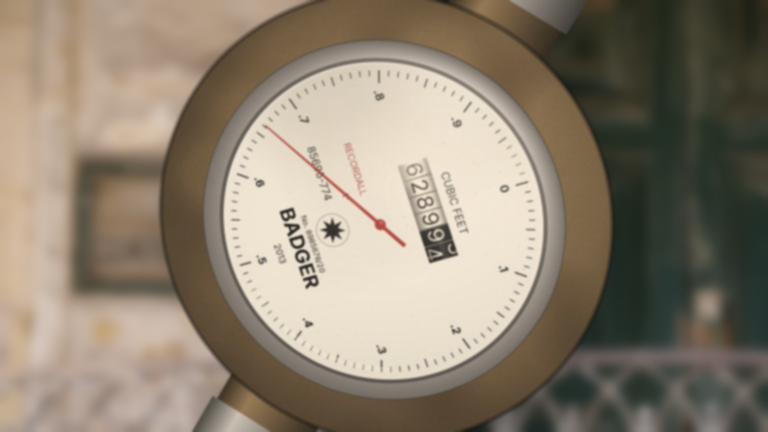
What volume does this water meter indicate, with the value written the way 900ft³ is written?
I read 628993.66ft³
